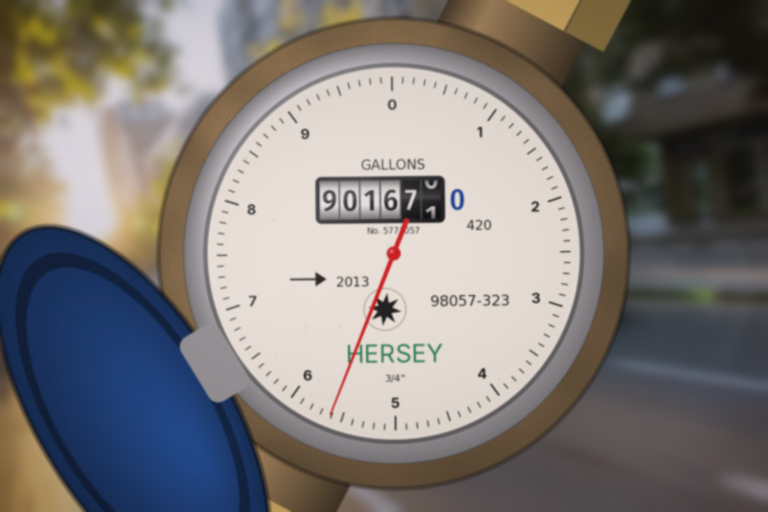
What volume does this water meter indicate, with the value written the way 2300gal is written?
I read 9016705.6gal
